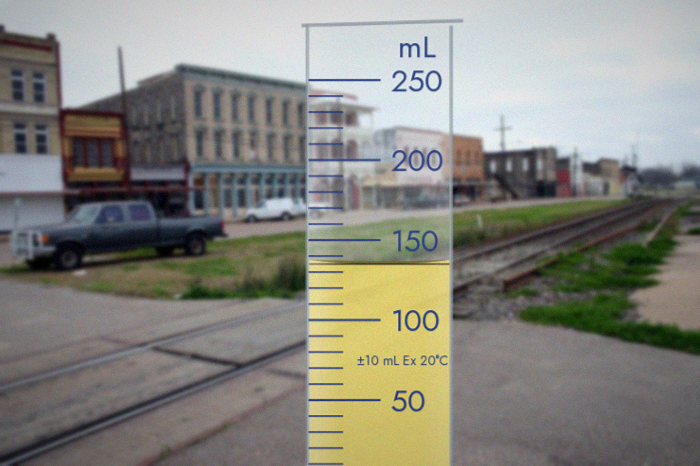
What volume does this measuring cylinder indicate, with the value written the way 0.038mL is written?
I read 135mL
